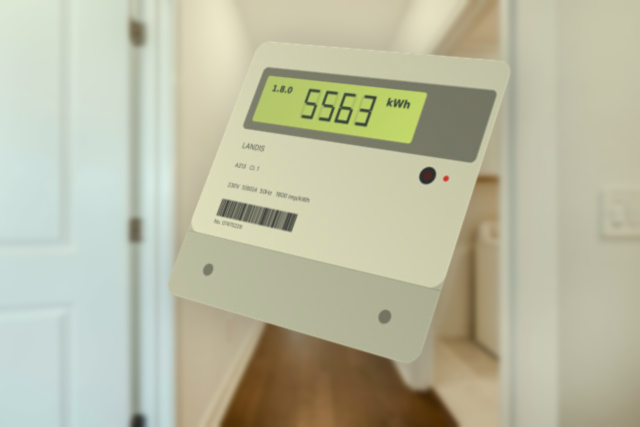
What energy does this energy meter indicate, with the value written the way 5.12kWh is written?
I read 5563kWh
